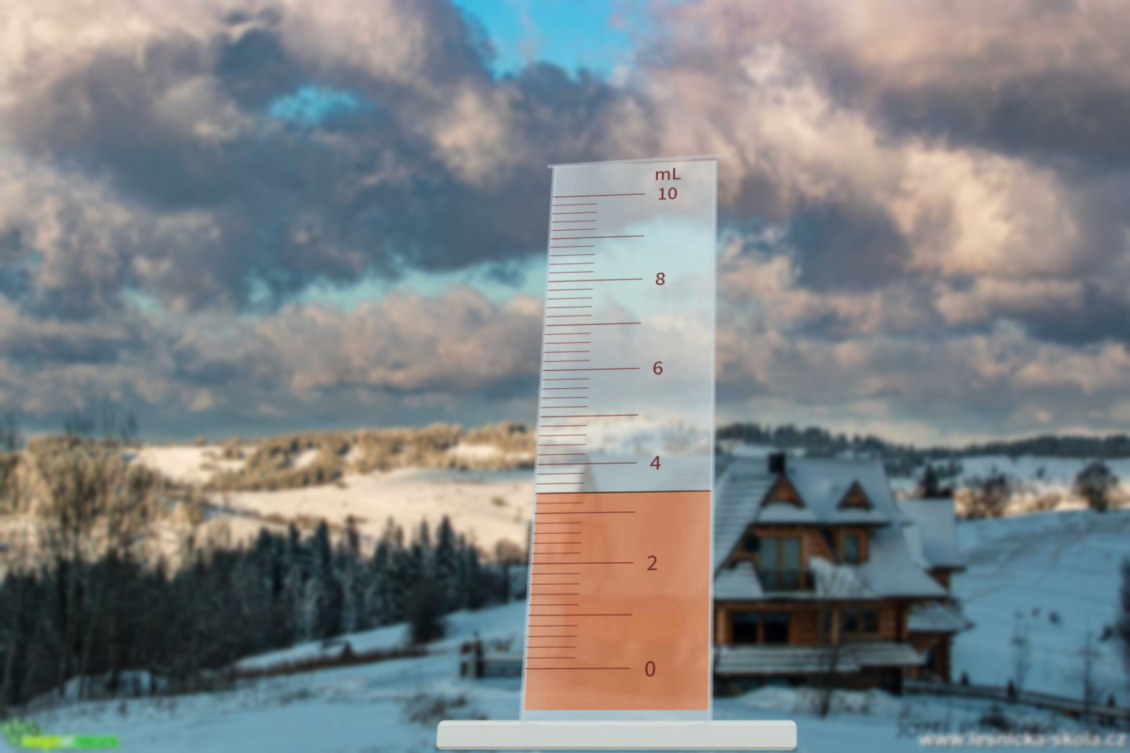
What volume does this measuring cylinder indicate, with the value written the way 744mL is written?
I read 3.4mL
